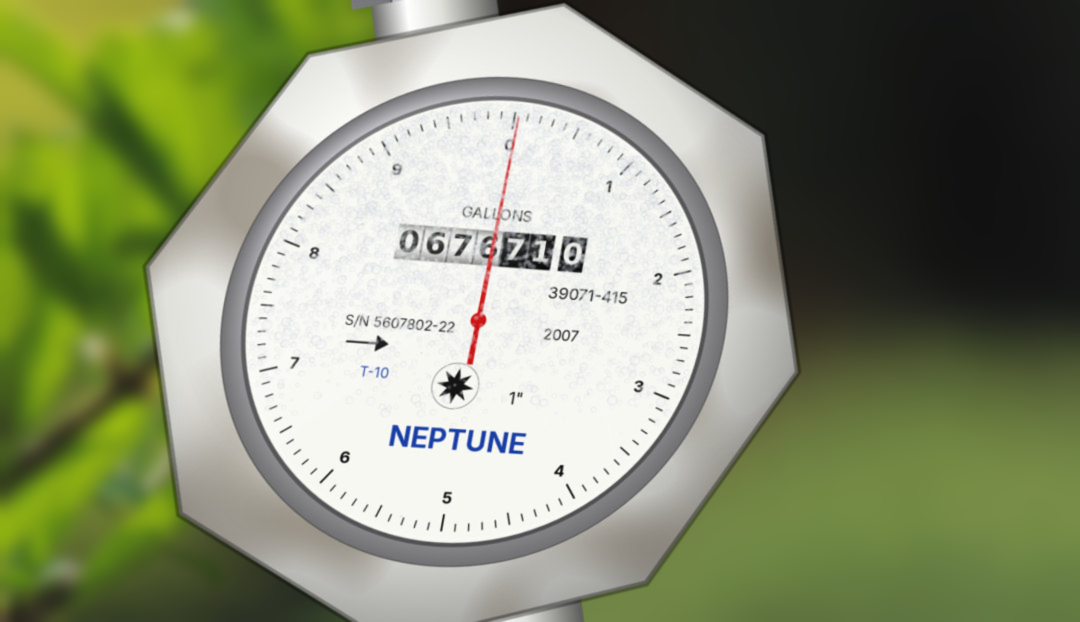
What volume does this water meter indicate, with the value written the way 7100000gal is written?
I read 676710.0gal
